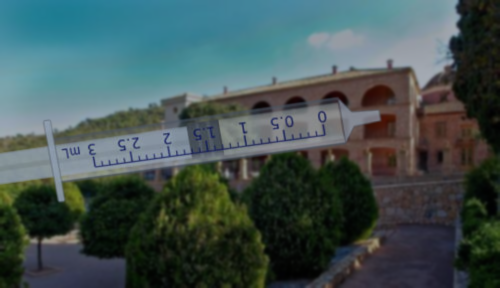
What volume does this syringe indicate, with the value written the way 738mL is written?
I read 1.3mL
